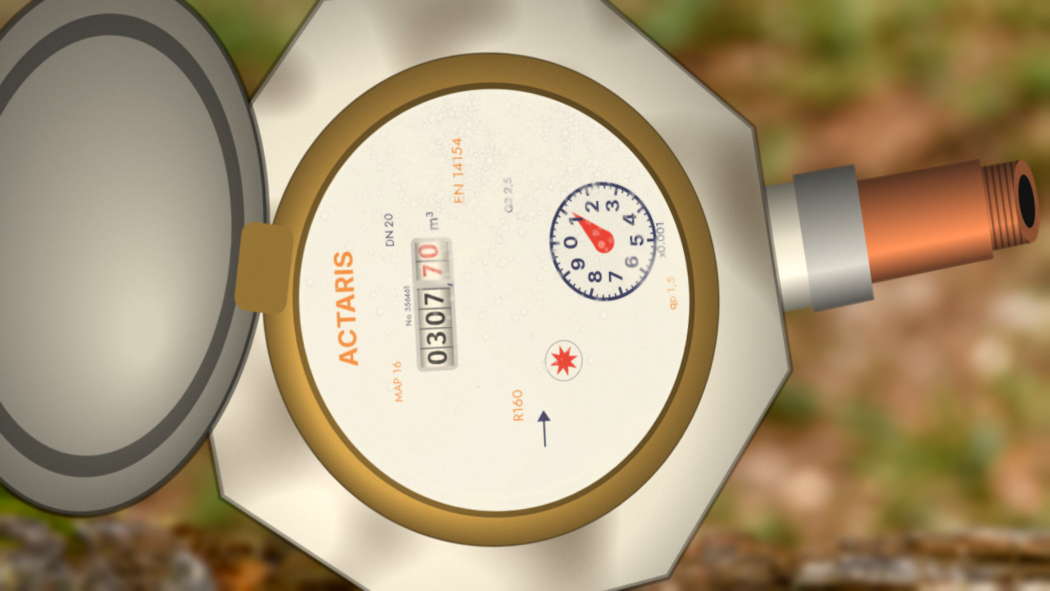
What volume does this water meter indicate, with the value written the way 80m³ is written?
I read 307.701m³
